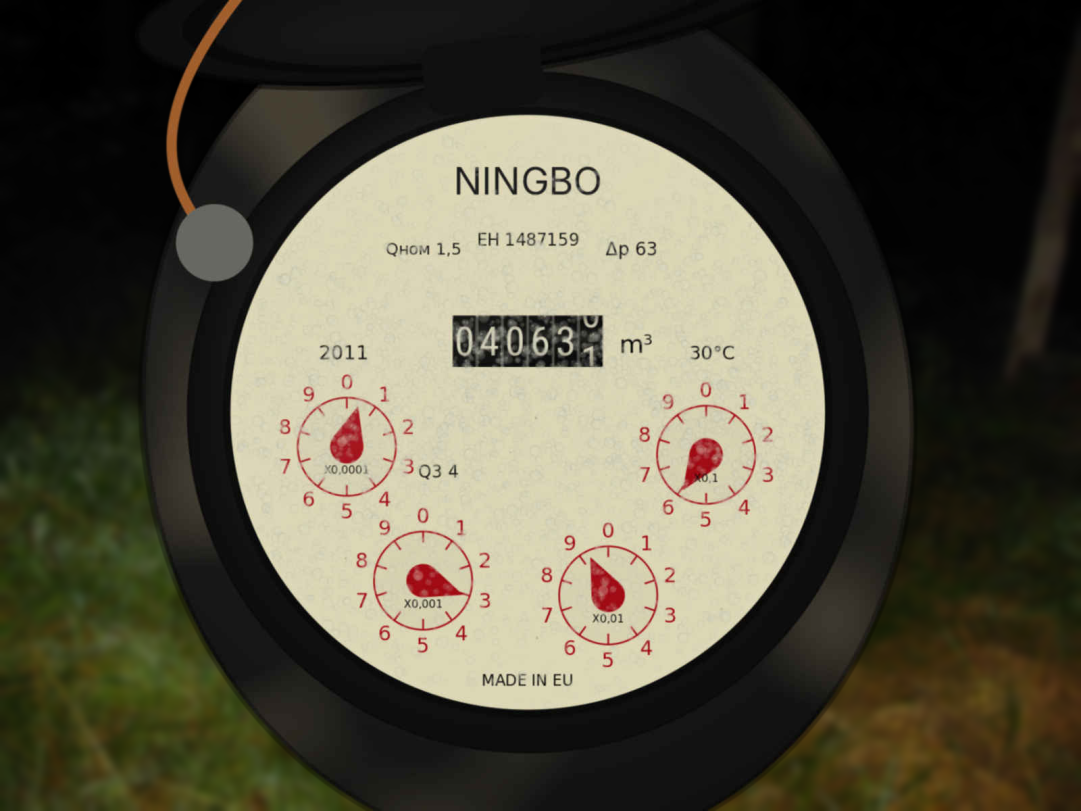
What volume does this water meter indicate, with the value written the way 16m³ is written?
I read 40630.5930m³
